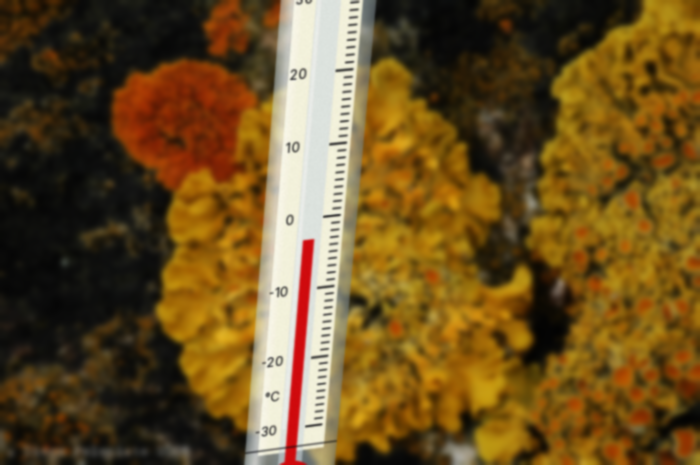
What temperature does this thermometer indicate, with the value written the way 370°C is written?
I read -3°C
